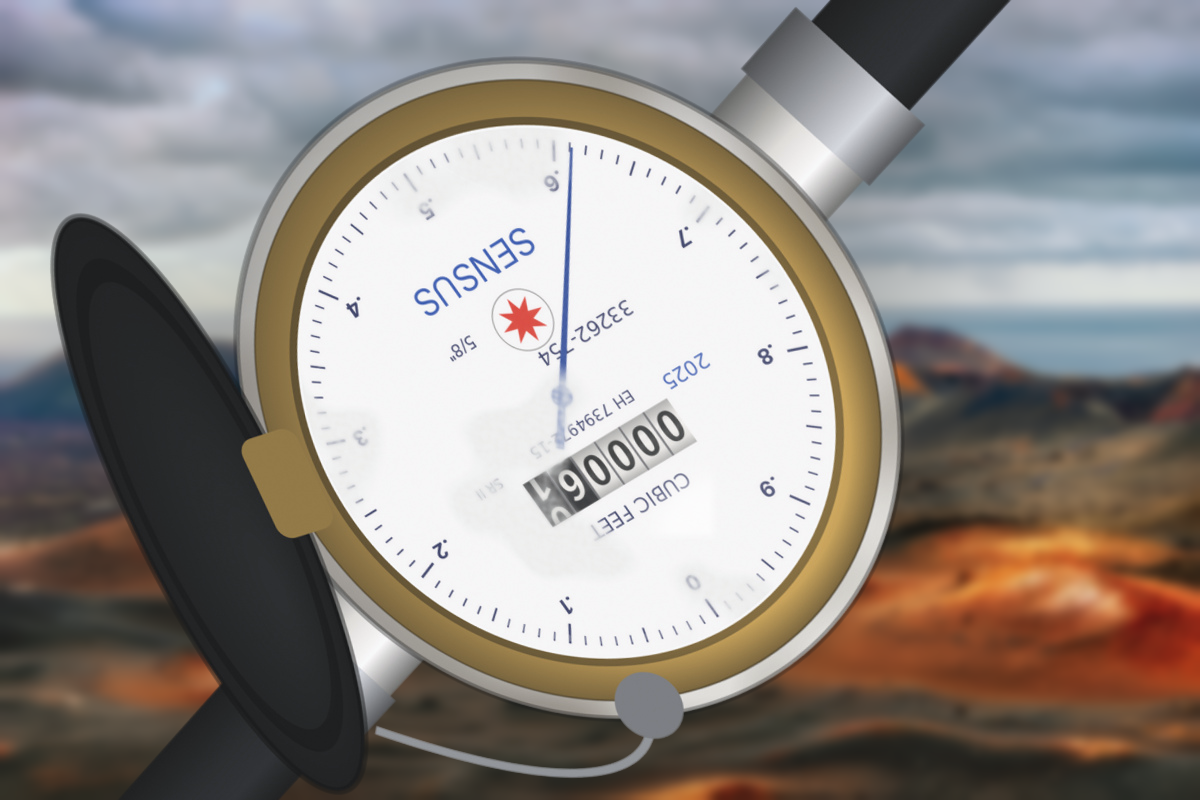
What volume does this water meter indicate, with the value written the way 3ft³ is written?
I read 60.61ft³
